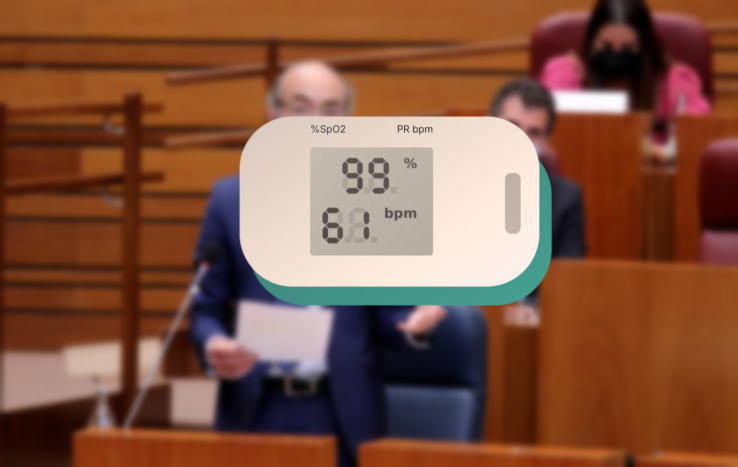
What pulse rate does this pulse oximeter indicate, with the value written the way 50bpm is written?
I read 61bpm
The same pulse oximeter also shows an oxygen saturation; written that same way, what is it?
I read 99%
